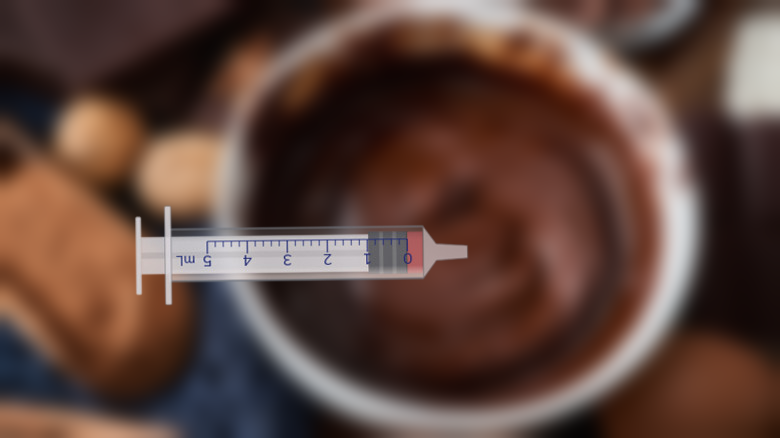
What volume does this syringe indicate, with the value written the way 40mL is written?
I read 0mL
